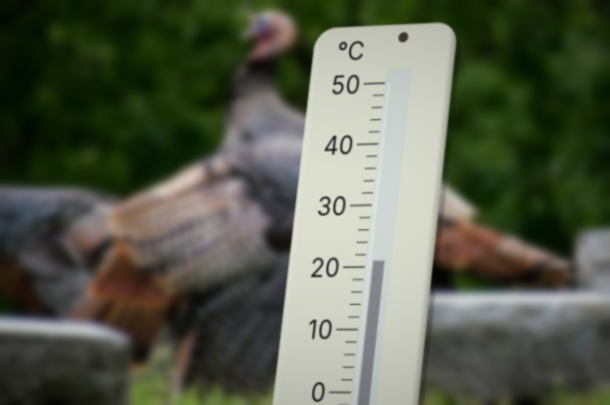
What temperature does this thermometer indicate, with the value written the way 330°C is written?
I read 21°C
